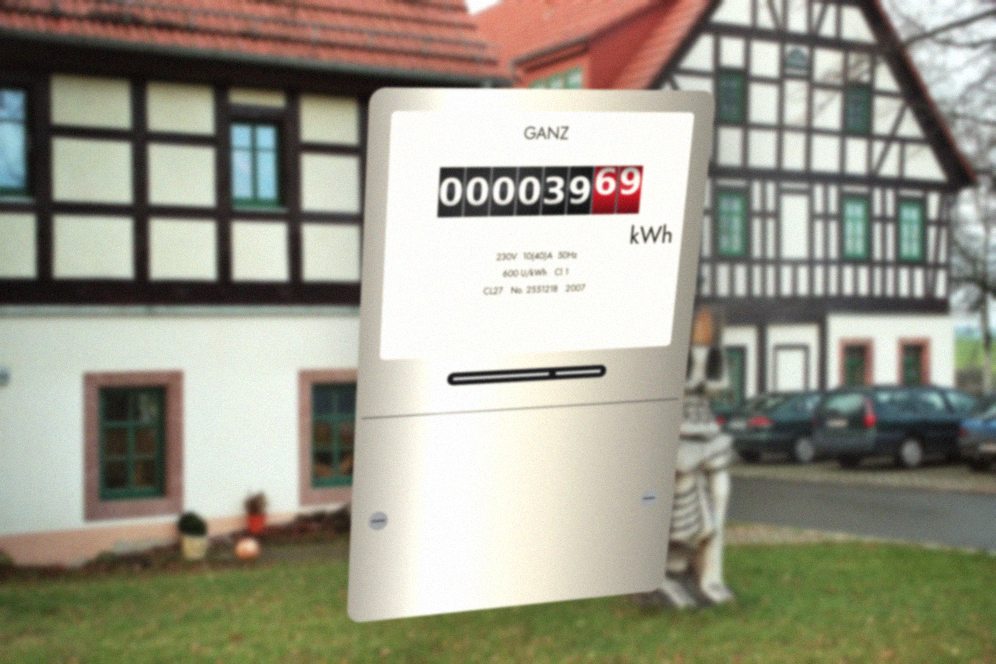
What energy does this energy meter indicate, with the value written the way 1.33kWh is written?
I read 39.69kWh
